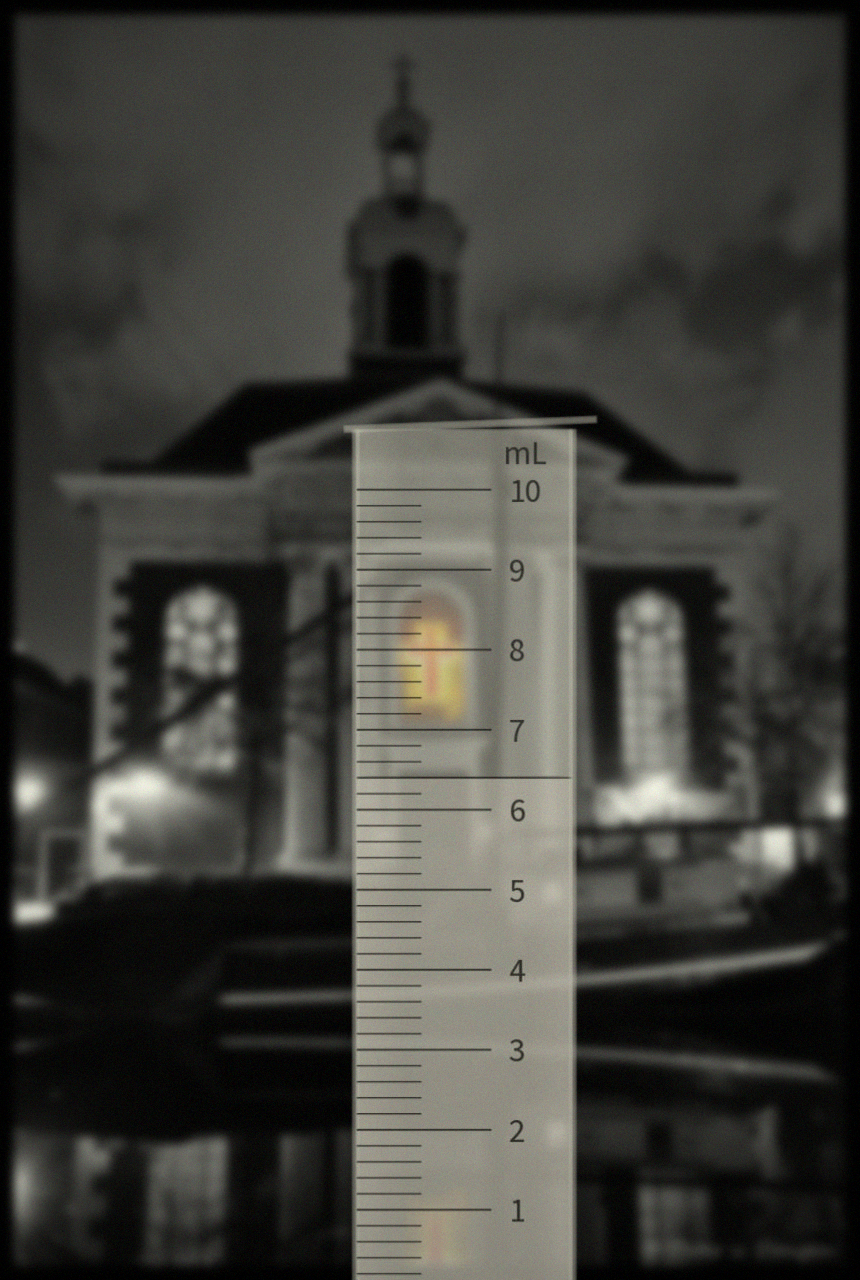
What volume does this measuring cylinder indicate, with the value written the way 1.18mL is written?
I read 6.4mL
